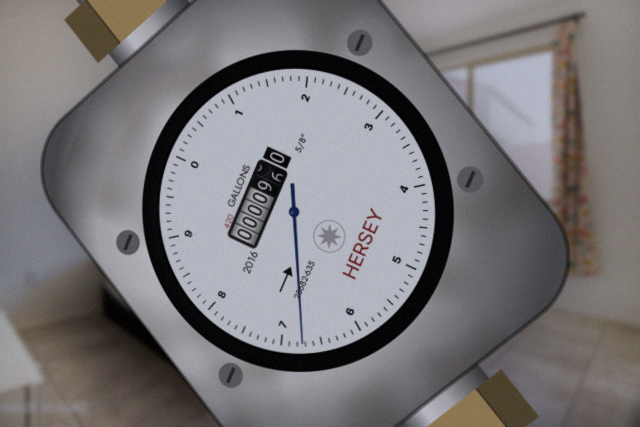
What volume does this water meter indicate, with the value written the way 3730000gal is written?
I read 956.7gal
